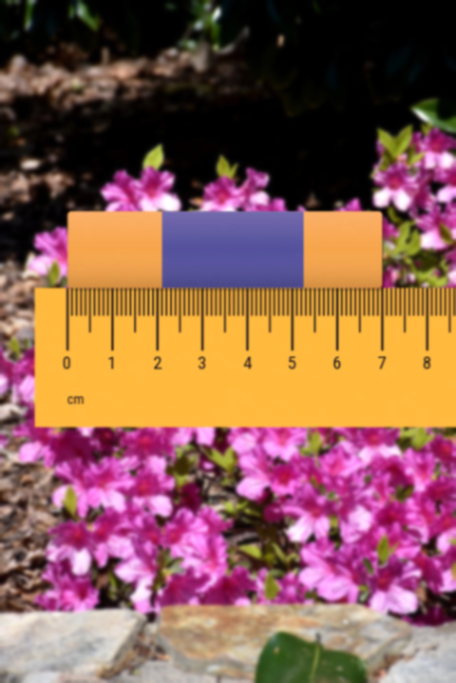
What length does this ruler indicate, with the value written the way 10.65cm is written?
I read 7cm
